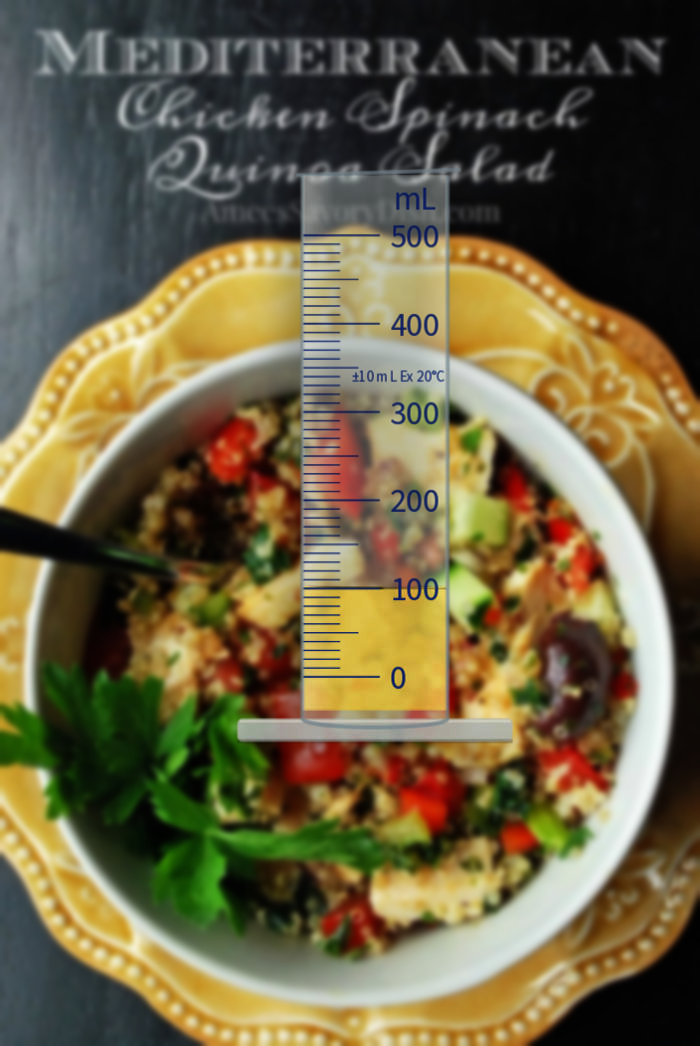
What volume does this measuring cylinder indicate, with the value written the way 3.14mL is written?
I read 100mL
